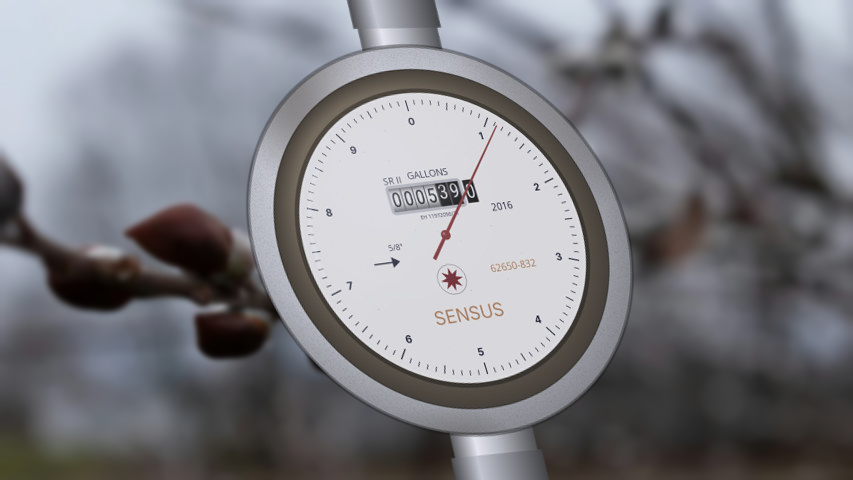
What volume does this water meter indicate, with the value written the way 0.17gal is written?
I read 5391.1gal
